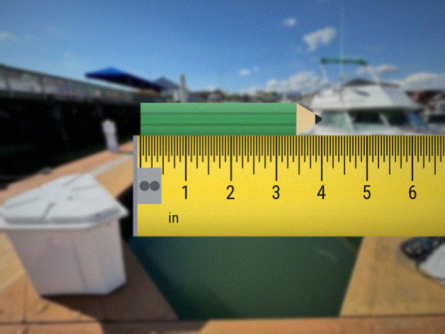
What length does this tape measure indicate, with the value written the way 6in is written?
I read 4in
